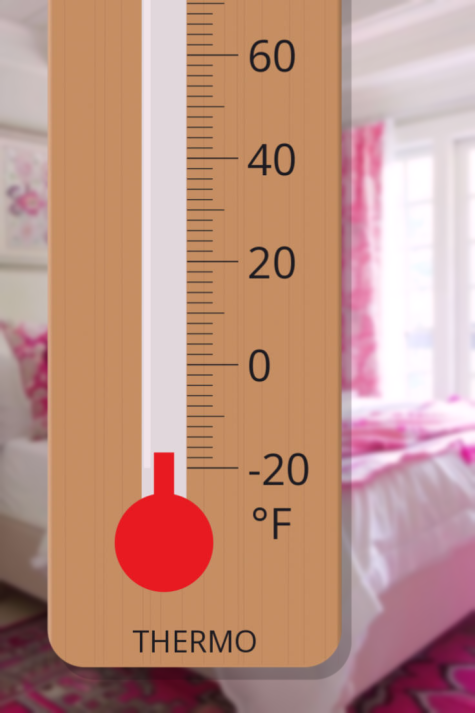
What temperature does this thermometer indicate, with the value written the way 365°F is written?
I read -17°F
